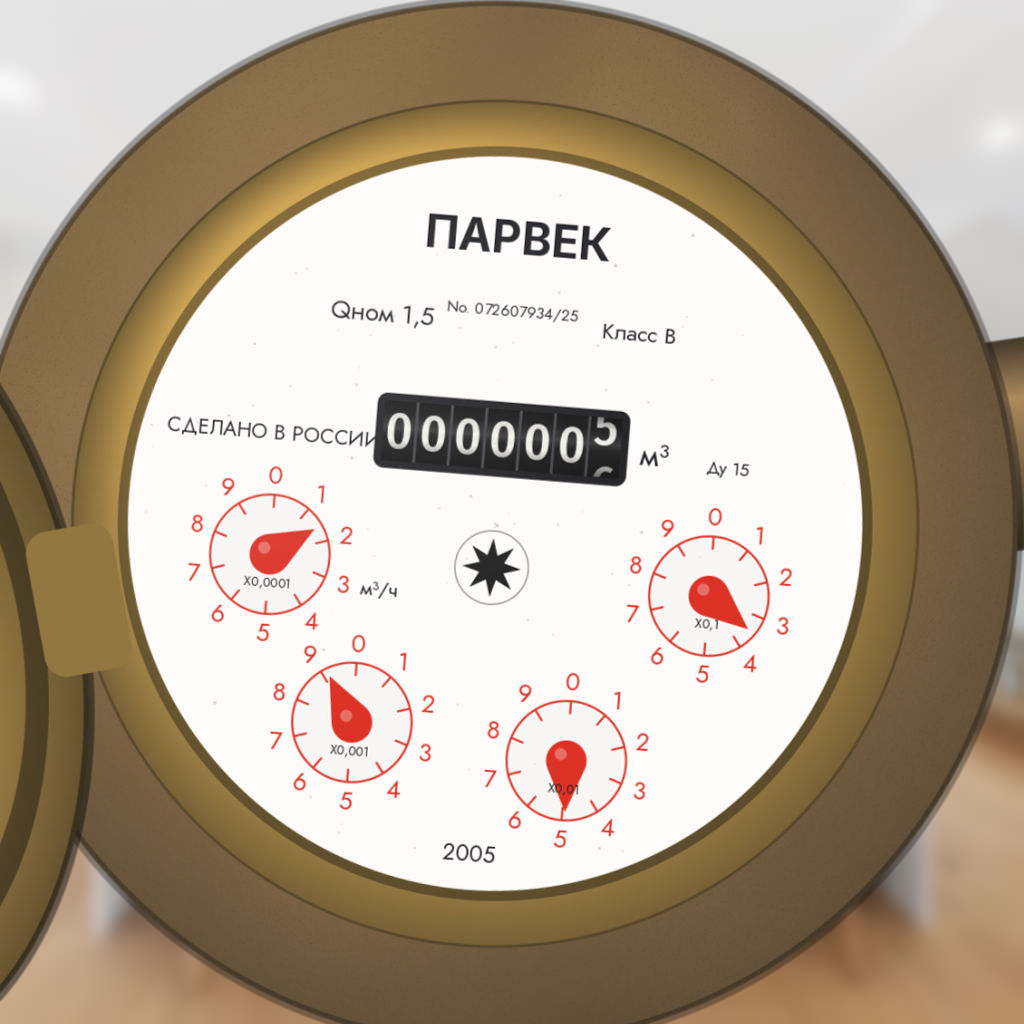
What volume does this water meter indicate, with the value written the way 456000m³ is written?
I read 5.3491m³
